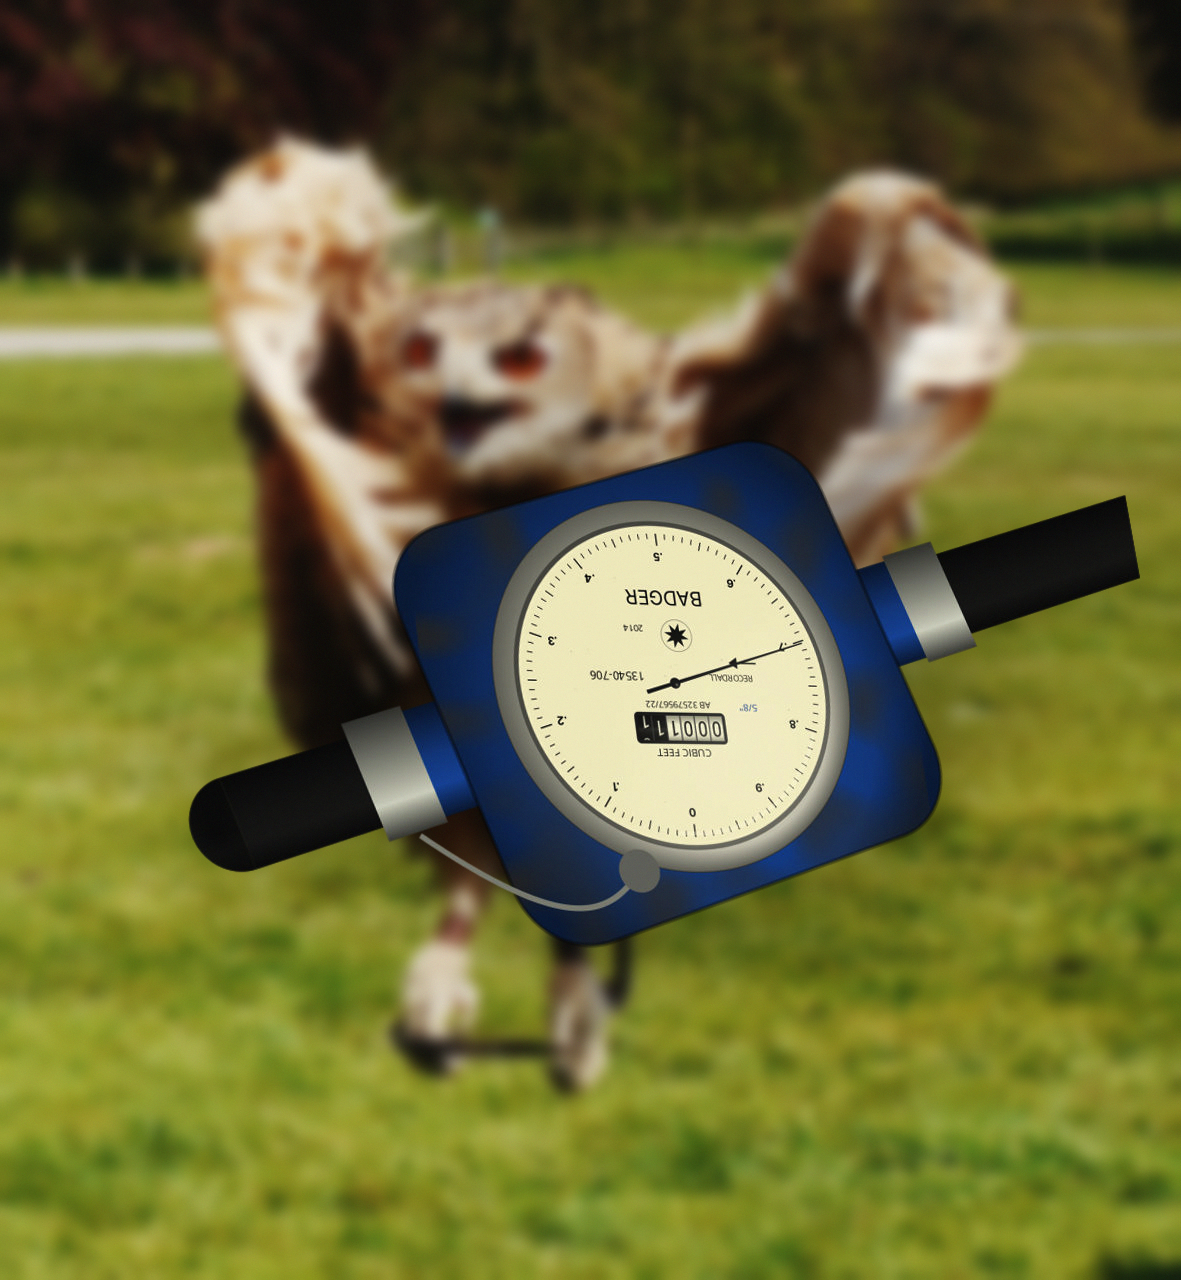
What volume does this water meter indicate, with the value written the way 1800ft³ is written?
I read 110.70ft³
